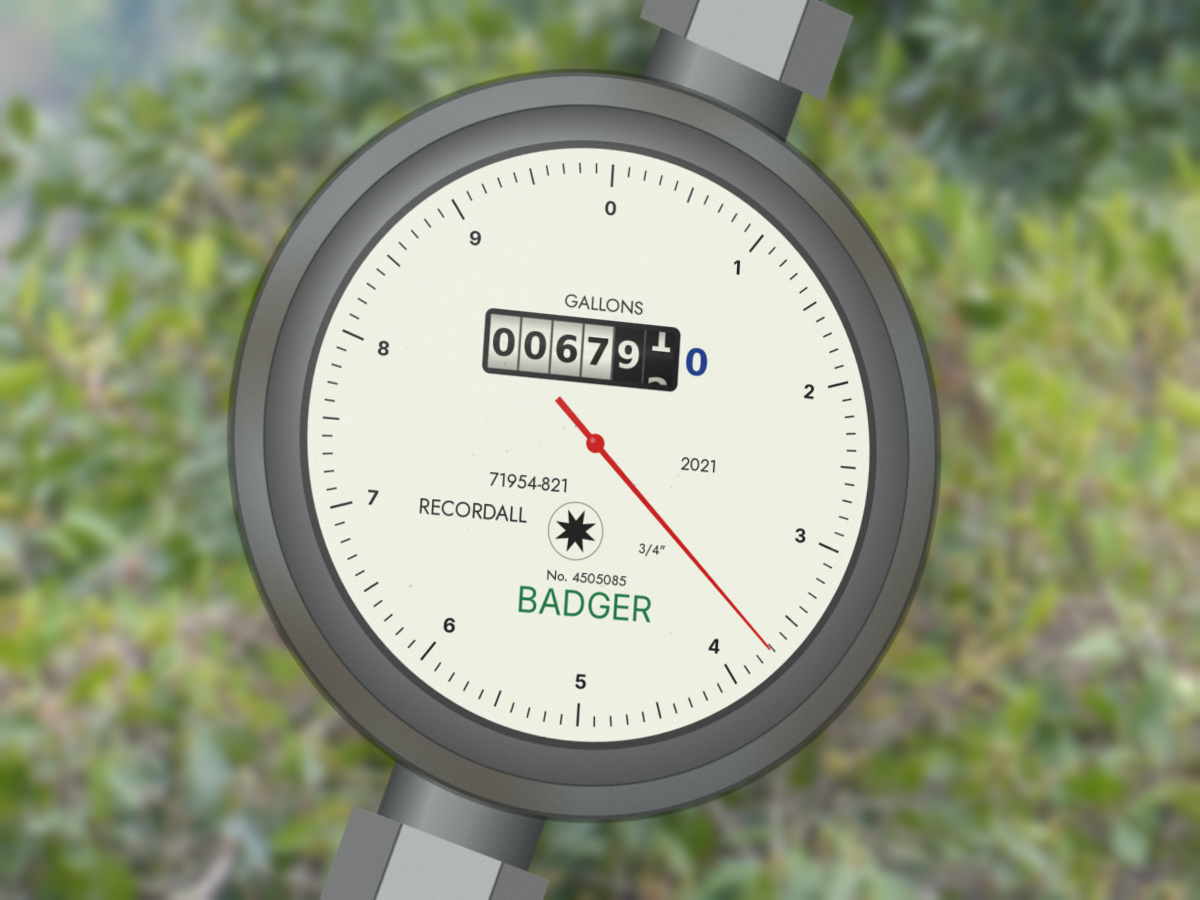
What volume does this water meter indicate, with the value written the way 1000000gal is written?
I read 67913.7gal
